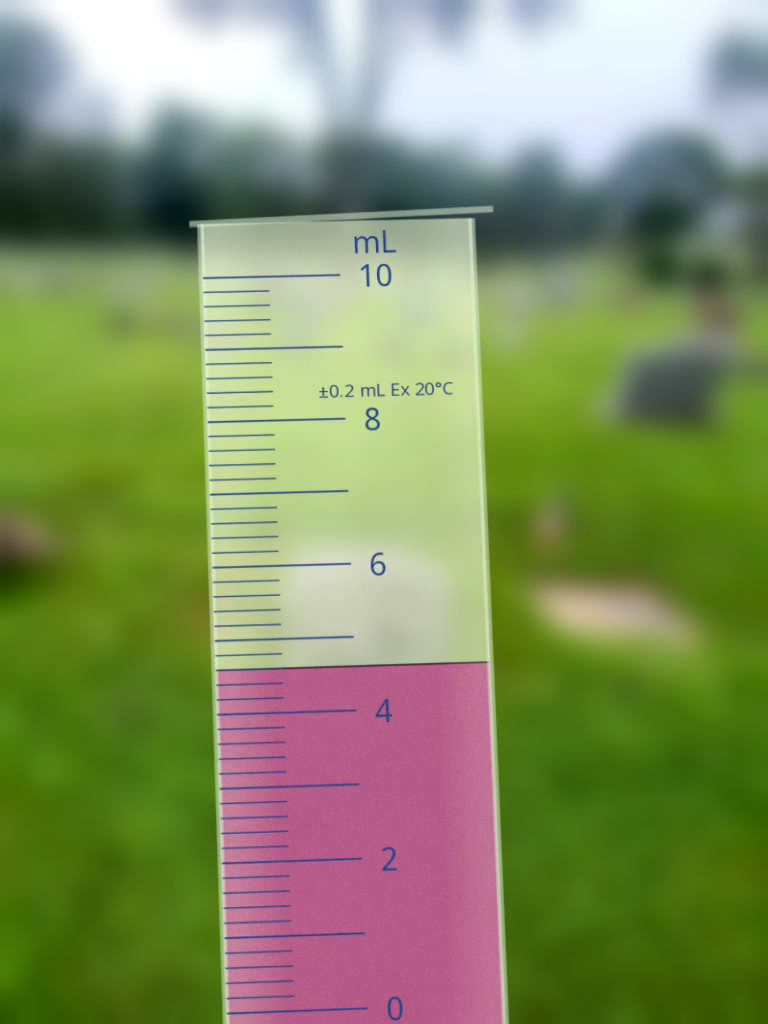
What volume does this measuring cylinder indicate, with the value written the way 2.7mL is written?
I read 4.6mL
